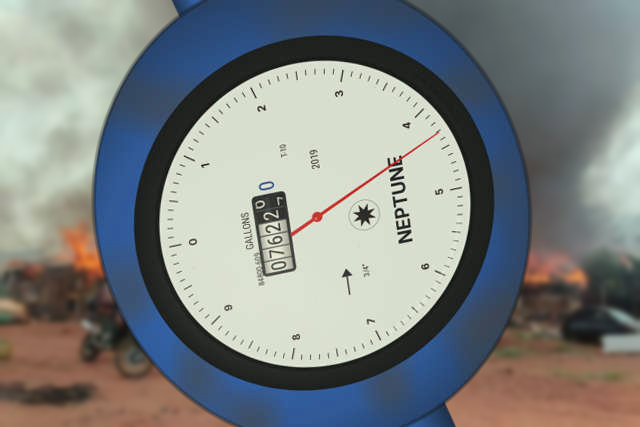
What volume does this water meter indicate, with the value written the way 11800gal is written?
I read 762264.3gal
